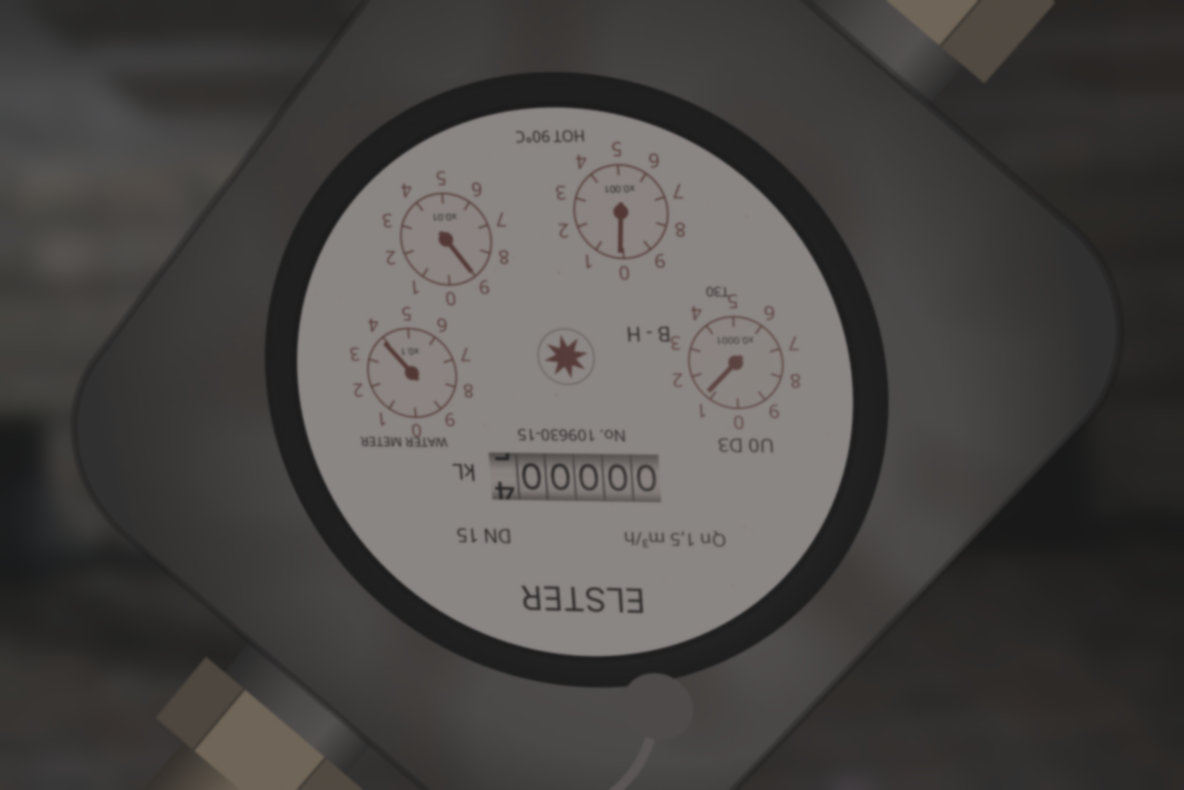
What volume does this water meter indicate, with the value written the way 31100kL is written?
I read 4.3901kL
